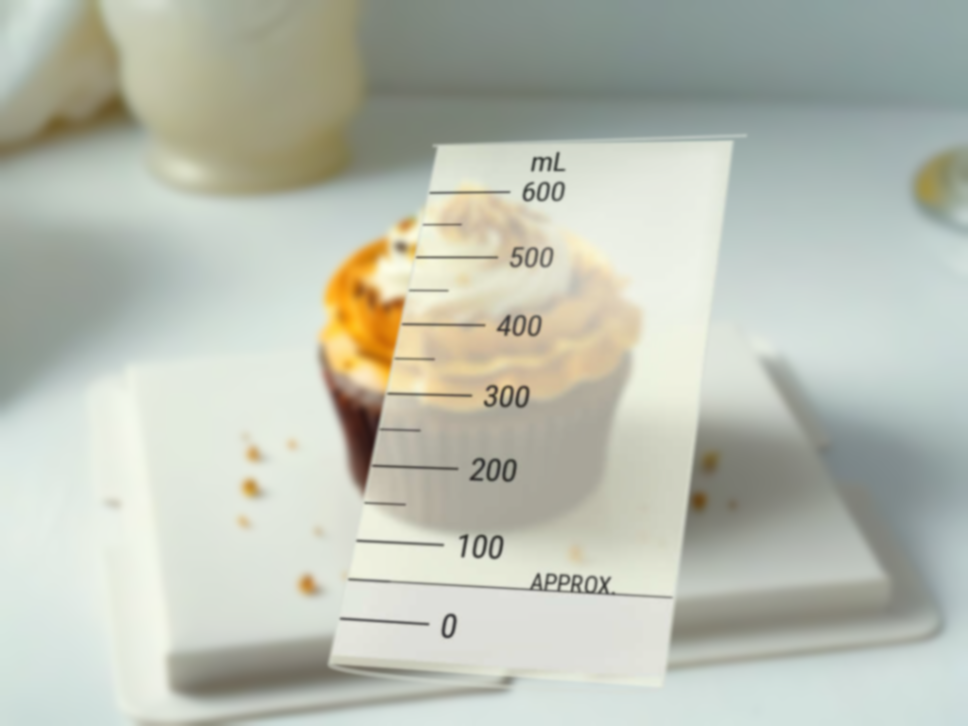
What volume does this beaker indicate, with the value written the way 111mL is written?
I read 50mL
